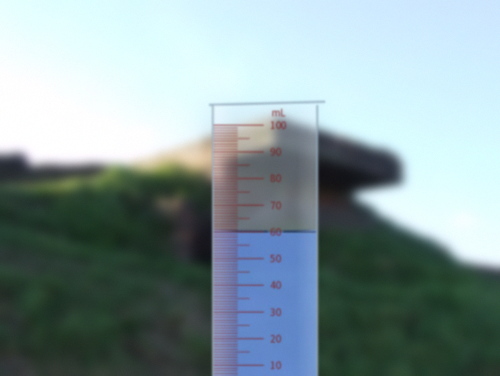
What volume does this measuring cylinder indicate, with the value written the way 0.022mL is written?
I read 60mL
